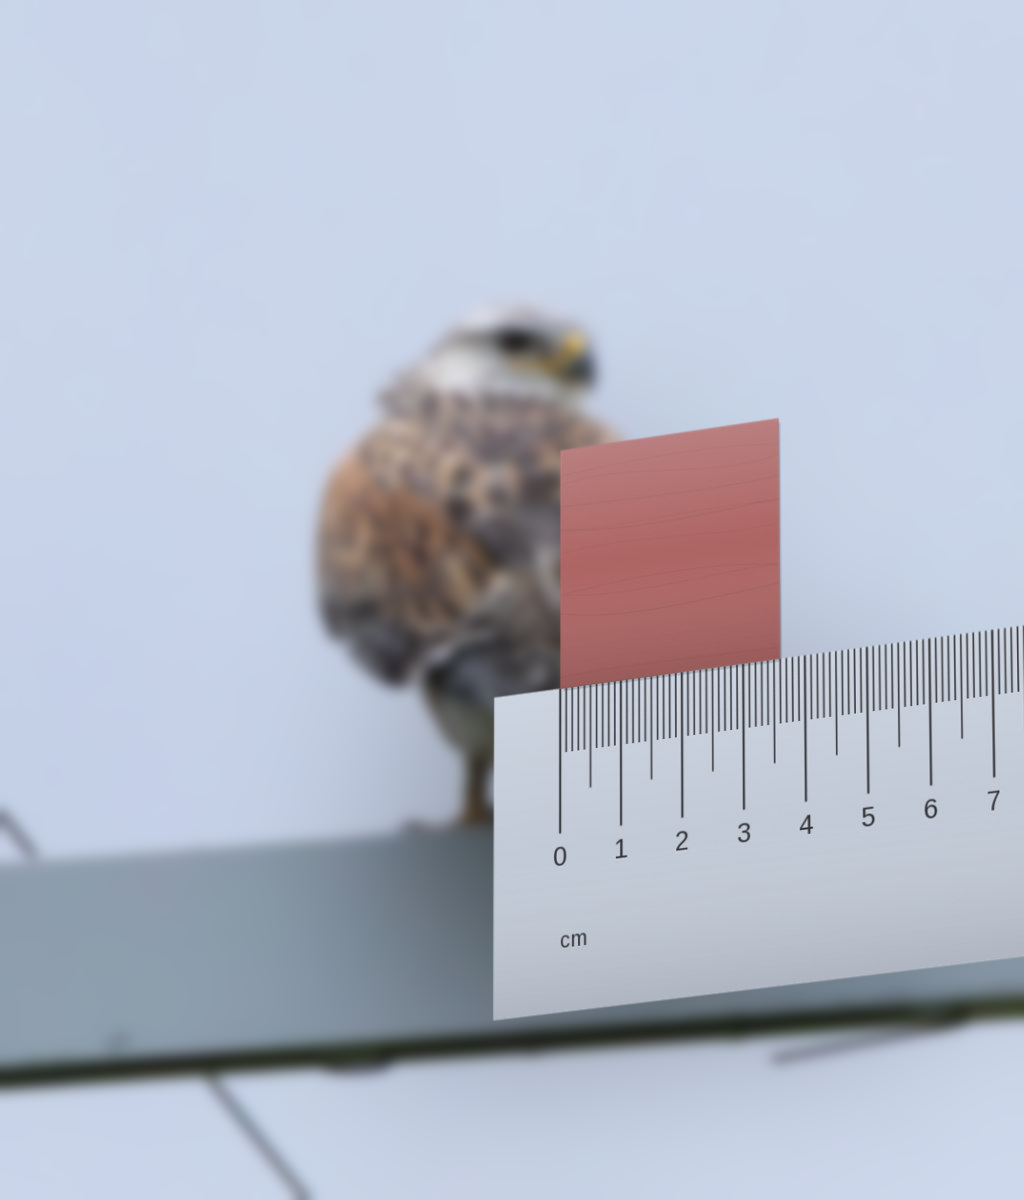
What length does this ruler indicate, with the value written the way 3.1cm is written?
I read 3.6cm
